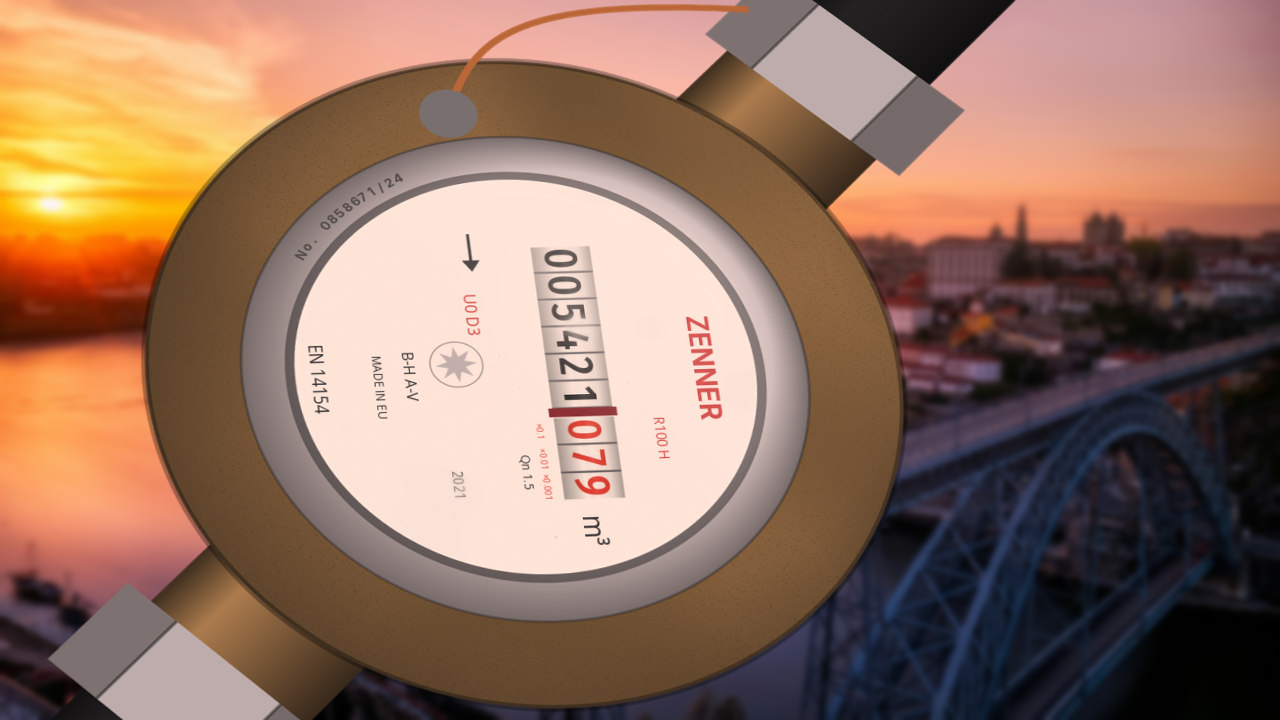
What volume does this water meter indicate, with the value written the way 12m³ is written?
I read 5421.079m³
